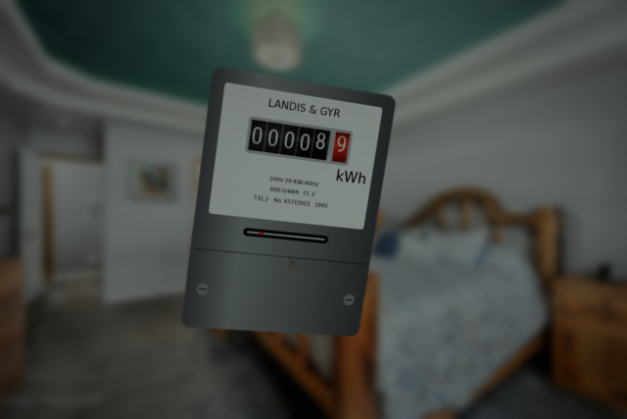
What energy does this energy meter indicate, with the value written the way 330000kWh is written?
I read 8.9kWh
